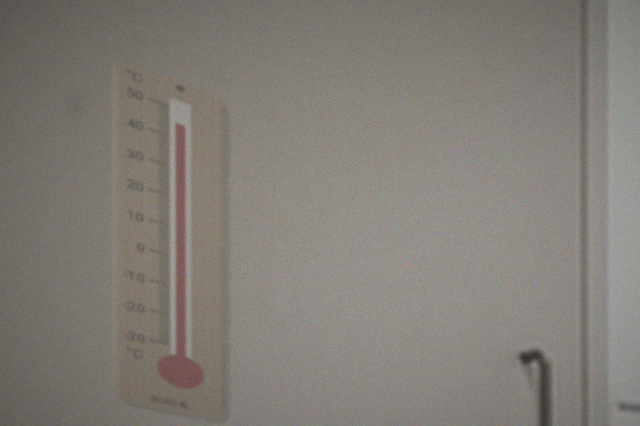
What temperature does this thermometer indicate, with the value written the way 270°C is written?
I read 45°C
